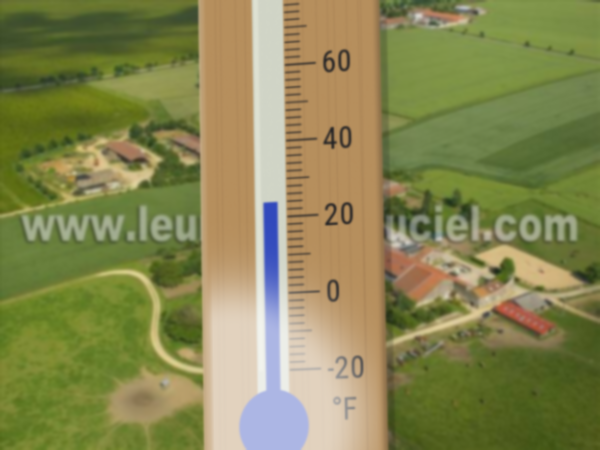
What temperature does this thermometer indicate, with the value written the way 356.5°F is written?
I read 24°F
